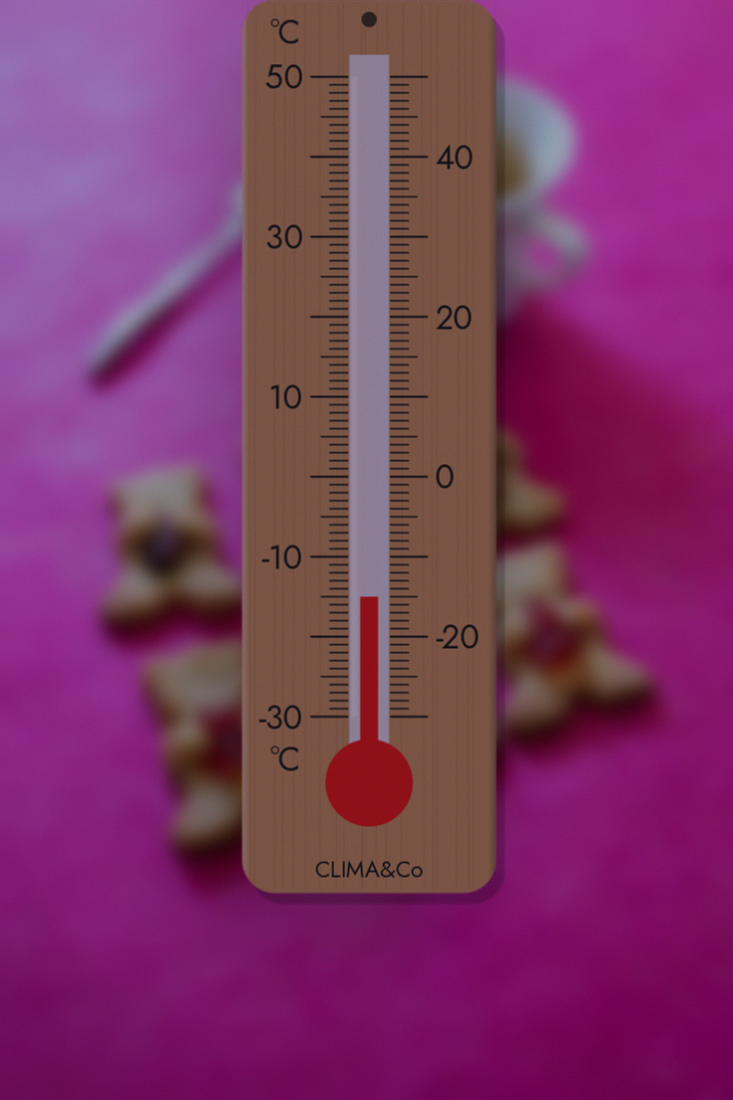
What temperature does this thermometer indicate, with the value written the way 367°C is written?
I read -15°C
